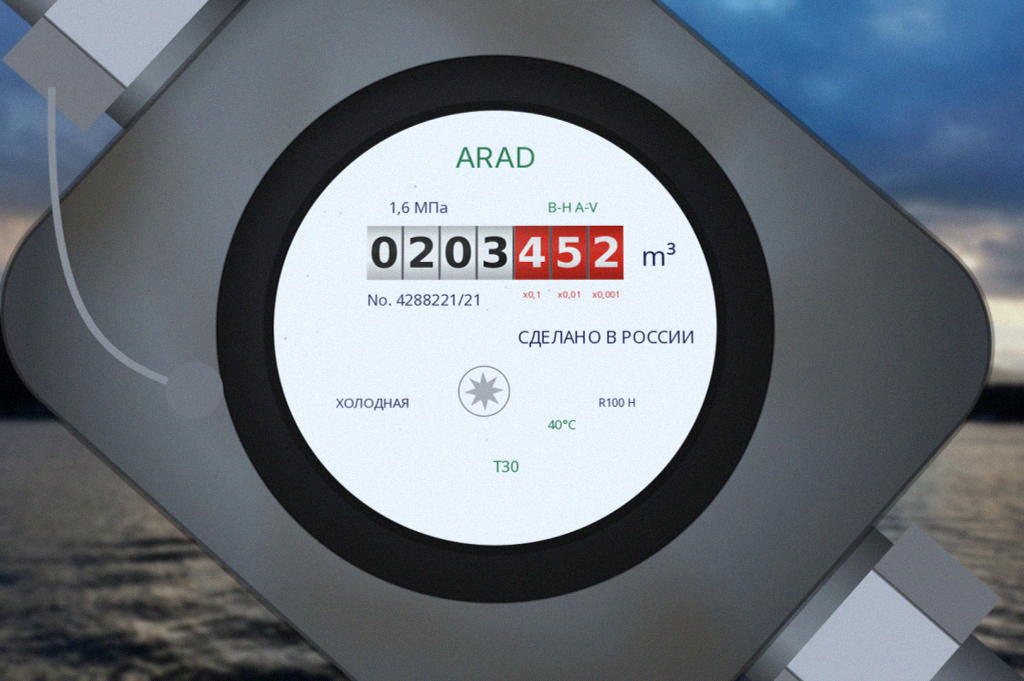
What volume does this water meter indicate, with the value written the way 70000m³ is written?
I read 203.452m³
